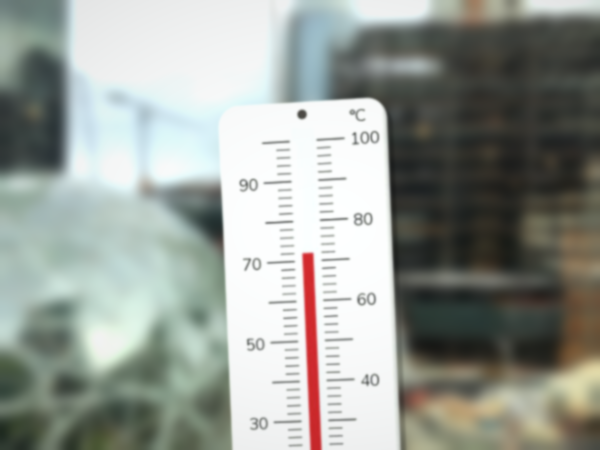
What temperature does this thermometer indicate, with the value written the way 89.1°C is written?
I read 72°C
